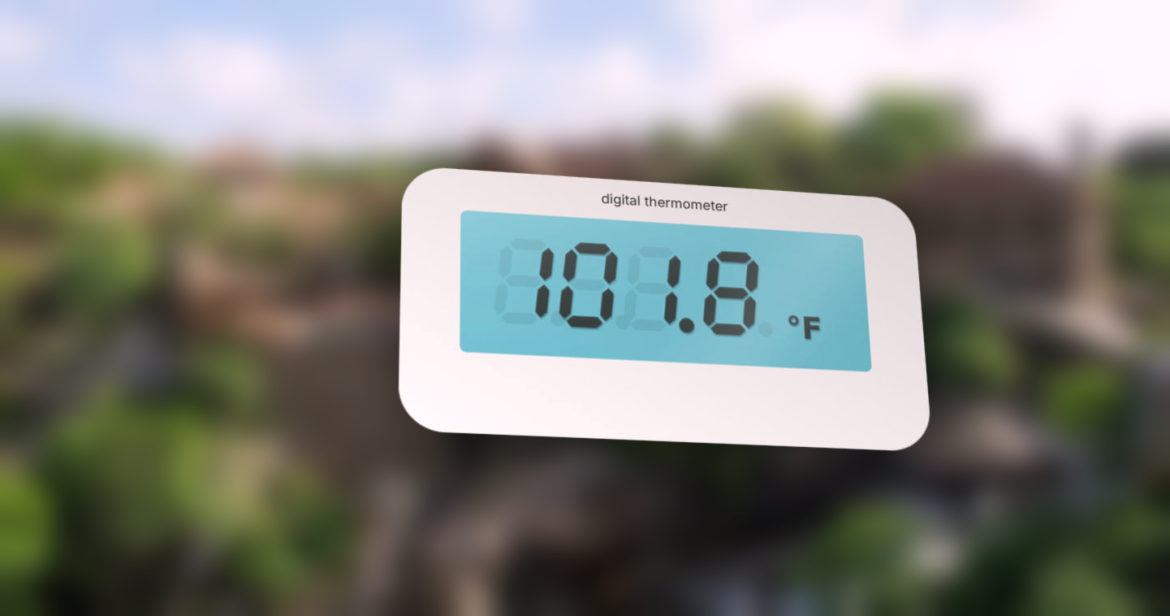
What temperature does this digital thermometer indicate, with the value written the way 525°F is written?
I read 101.8°F
